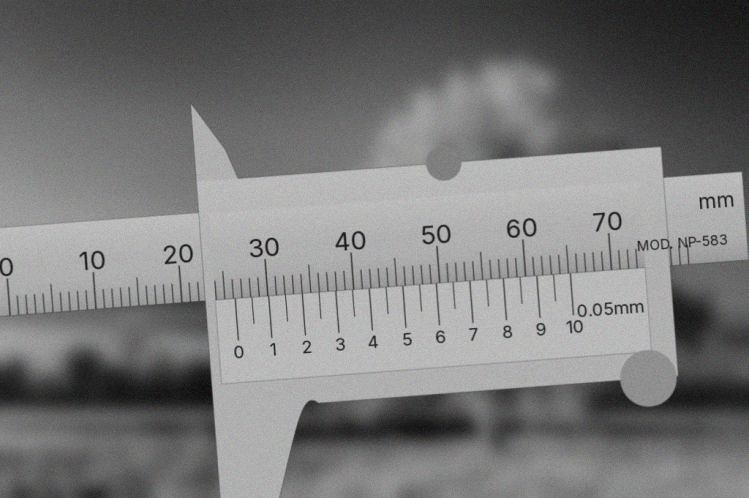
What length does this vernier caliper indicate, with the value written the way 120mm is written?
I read 26.2mm
